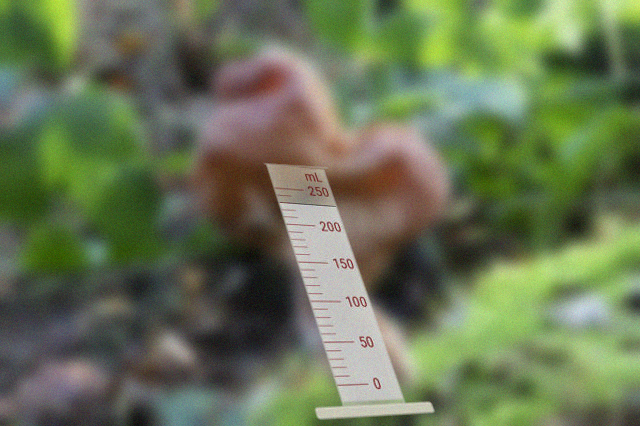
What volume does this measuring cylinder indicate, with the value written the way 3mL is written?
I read 230mL
